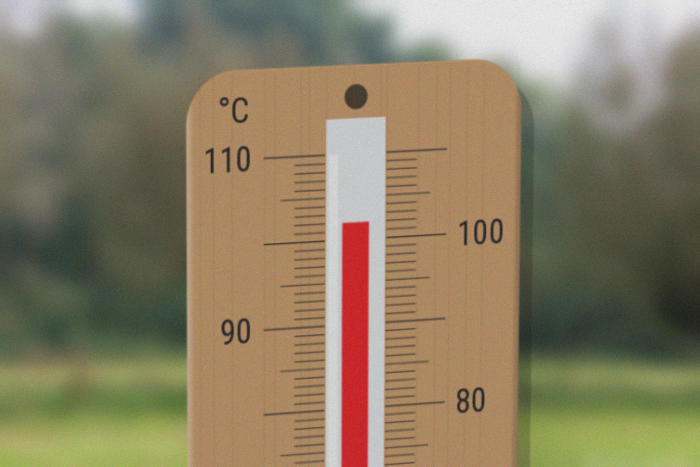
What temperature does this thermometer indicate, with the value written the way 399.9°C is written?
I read 102°C
